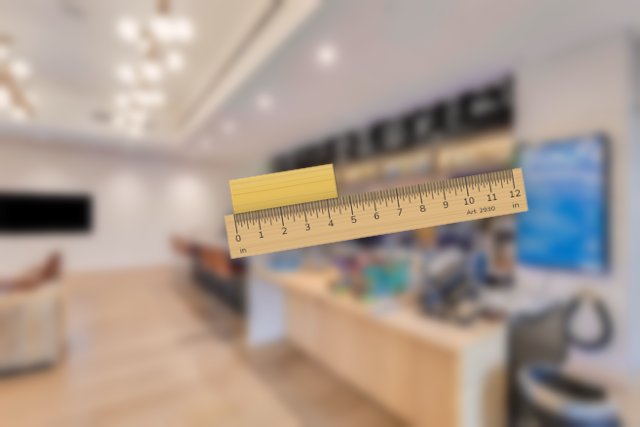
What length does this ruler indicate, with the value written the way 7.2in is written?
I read 4.5in
